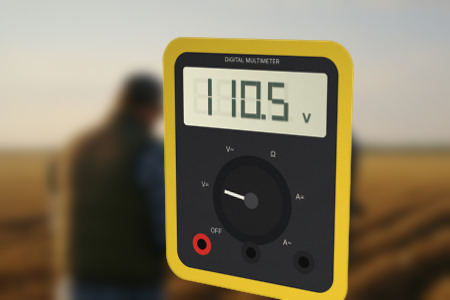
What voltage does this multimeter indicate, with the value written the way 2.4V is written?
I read 110.5V
